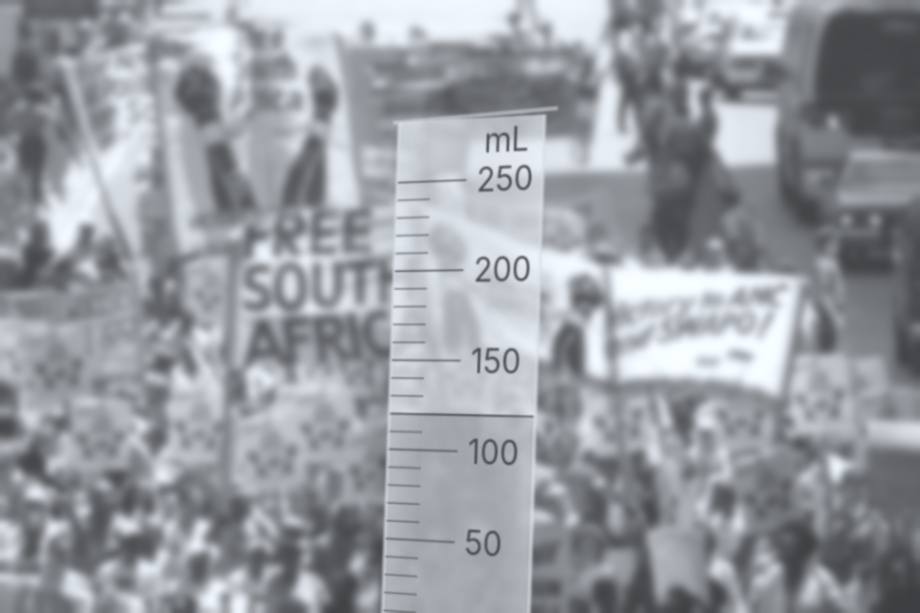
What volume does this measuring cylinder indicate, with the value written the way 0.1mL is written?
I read 120mL
